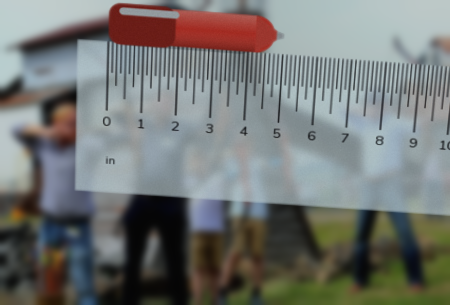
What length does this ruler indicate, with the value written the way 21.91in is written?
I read 5in
